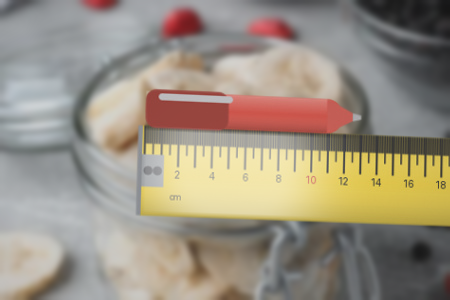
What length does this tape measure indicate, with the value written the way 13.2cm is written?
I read 13cm
